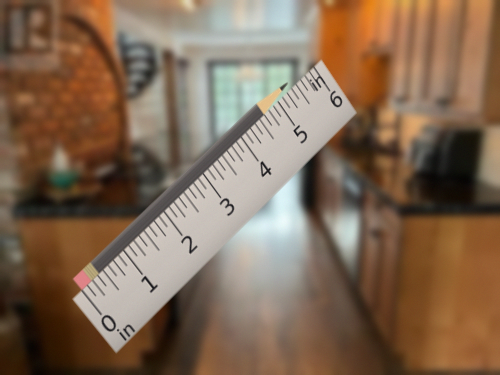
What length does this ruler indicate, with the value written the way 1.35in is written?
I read 5.375in
